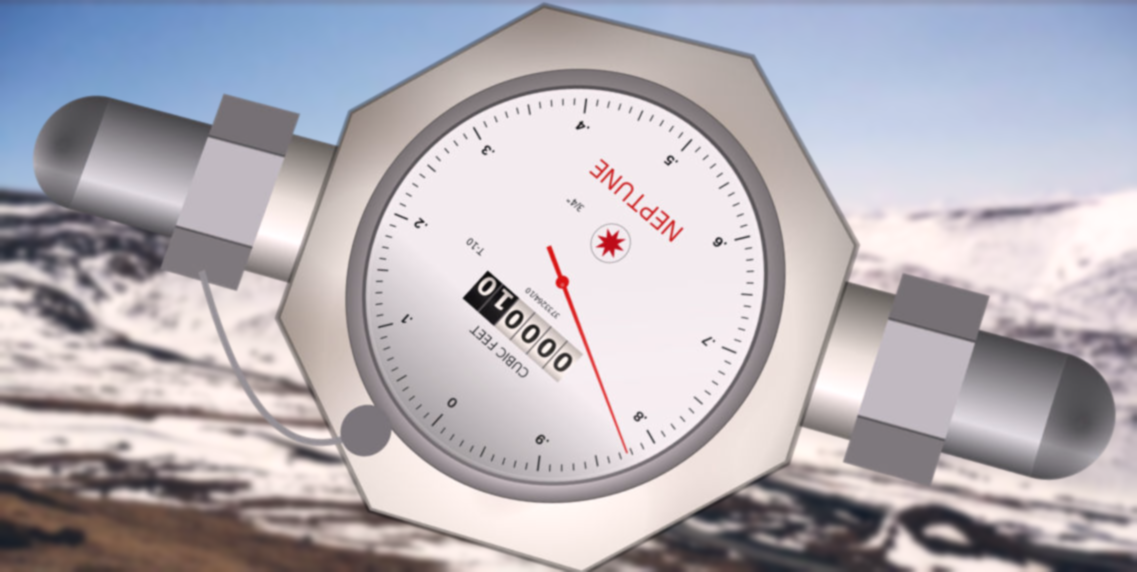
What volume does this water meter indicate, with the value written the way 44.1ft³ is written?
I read 9.82ft³
